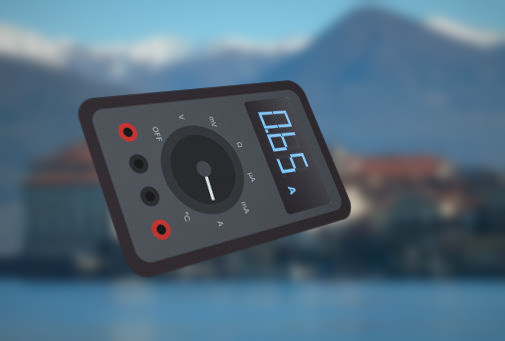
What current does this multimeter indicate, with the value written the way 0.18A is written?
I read 0.65A
